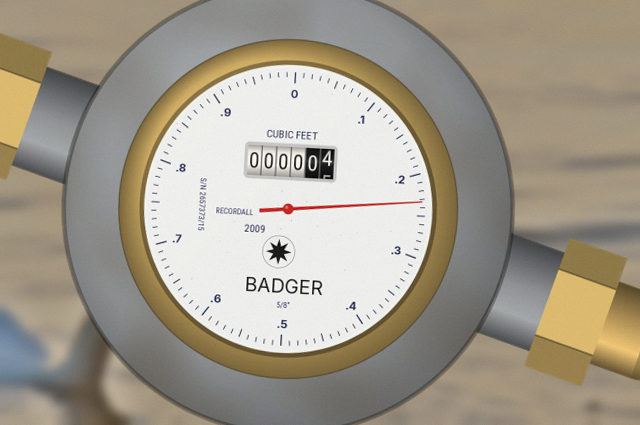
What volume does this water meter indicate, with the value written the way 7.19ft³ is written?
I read 4.23ft³
